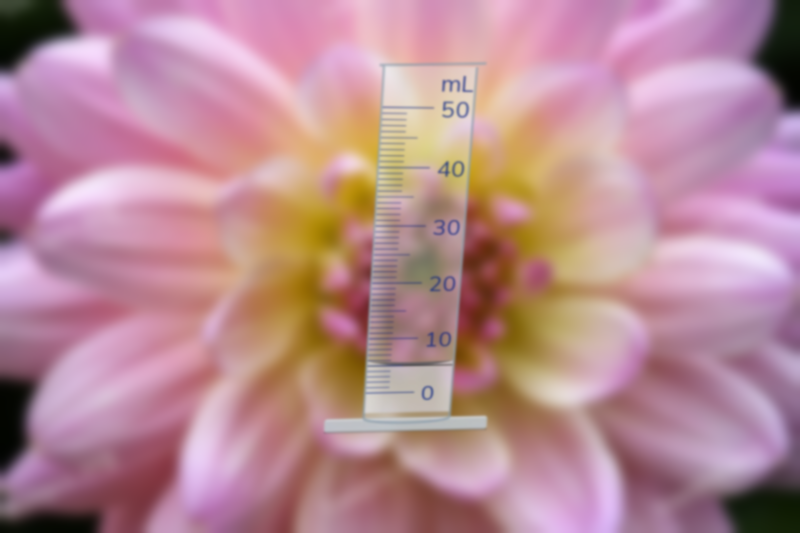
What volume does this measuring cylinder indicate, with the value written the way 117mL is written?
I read 5mL
